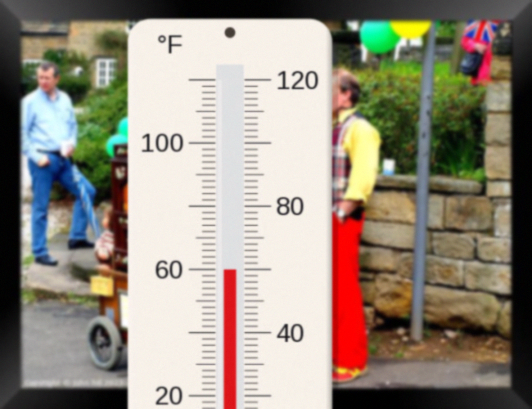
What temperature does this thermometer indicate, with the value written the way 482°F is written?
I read 60°F
